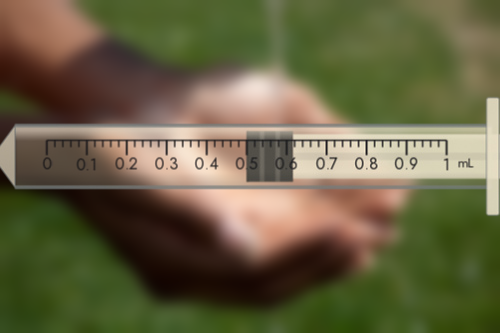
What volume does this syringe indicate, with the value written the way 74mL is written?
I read 0.5mL
